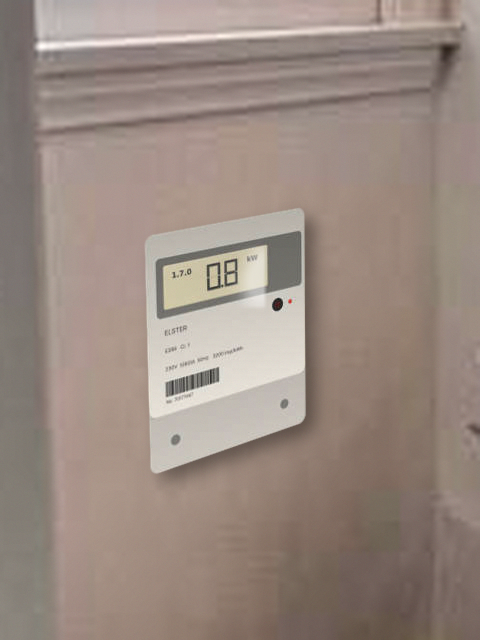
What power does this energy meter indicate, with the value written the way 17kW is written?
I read 0.8kW
